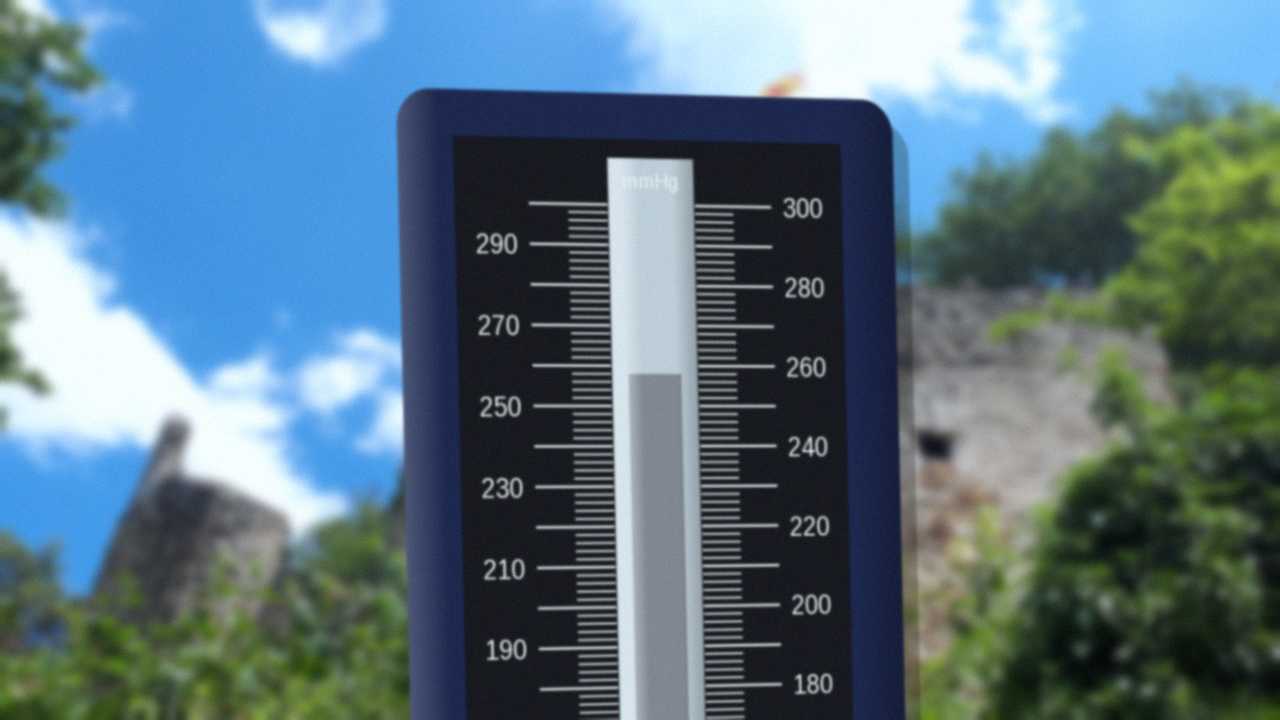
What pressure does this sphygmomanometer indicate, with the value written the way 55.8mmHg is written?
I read 258mmHg
